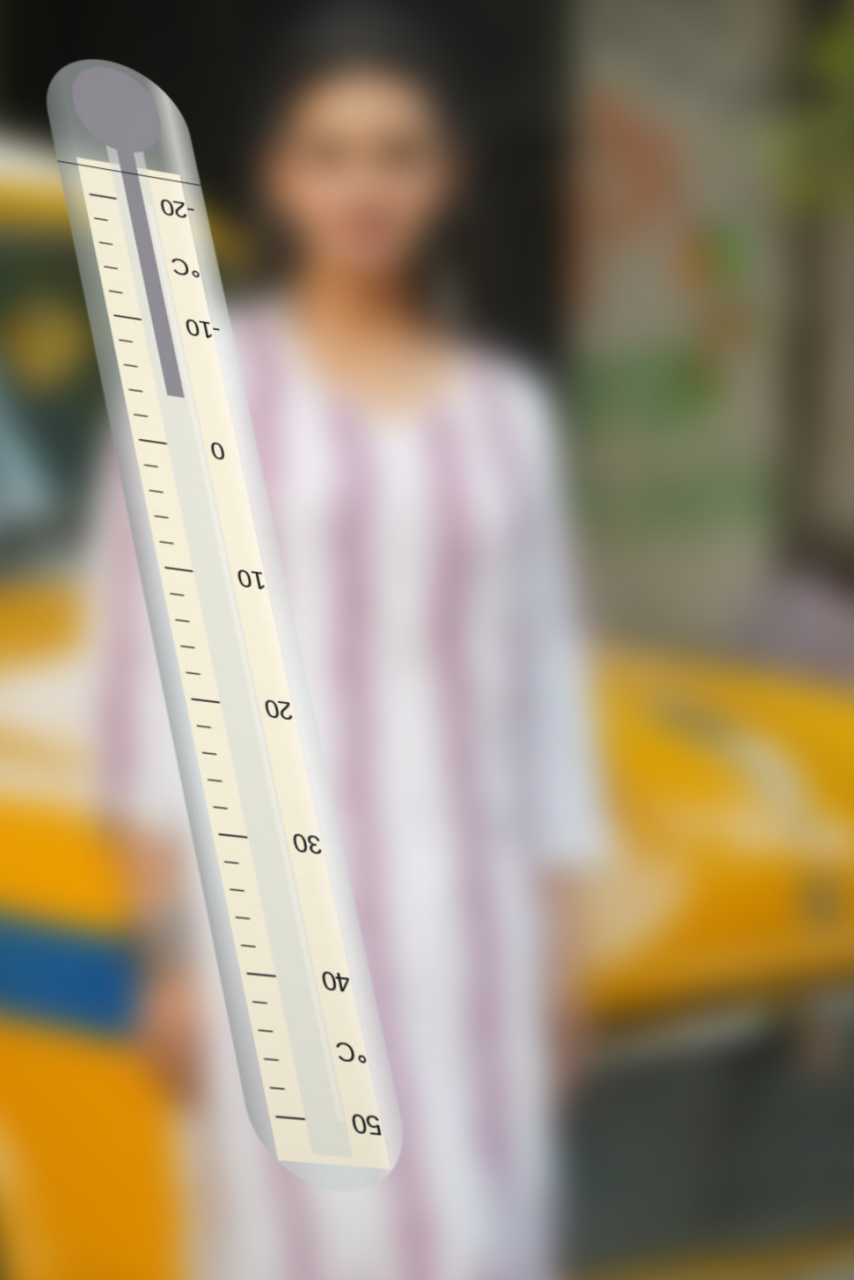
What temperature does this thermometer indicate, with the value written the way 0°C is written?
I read -4°C
